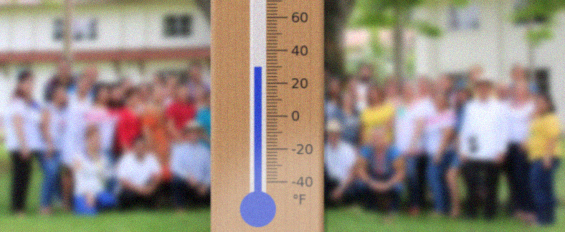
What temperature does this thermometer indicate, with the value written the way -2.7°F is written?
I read 30°F
